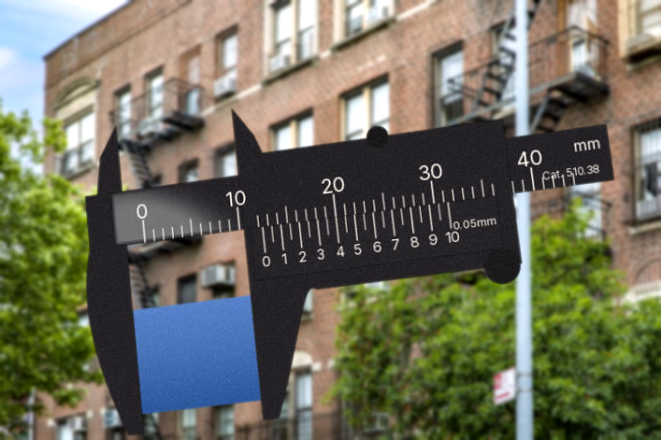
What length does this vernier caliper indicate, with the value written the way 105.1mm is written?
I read 12.4mm
